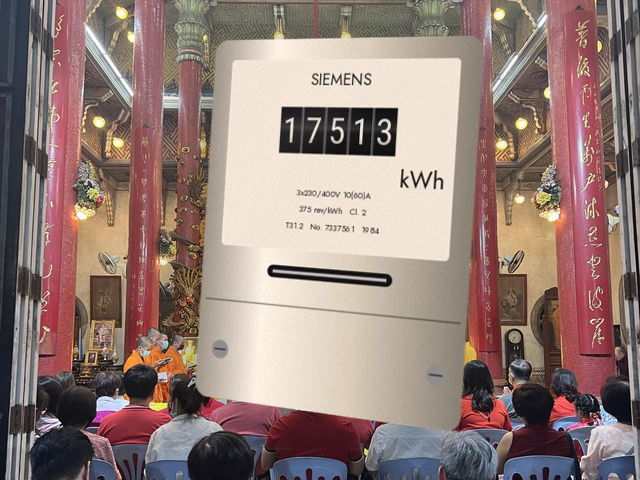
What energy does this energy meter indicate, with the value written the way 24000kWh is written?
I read 17513kWh
